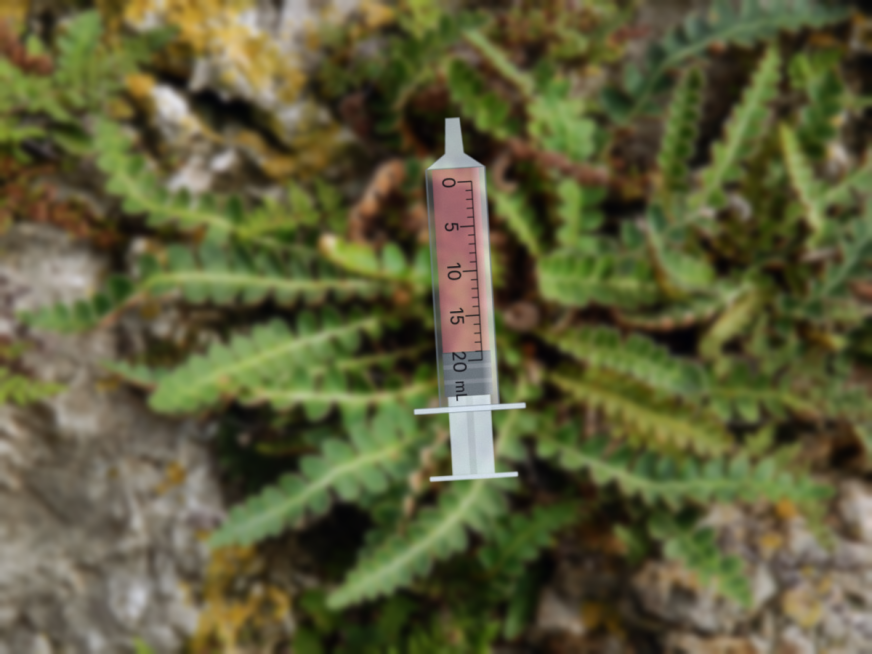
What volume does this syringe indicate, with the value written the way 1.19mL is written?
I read 19mL
